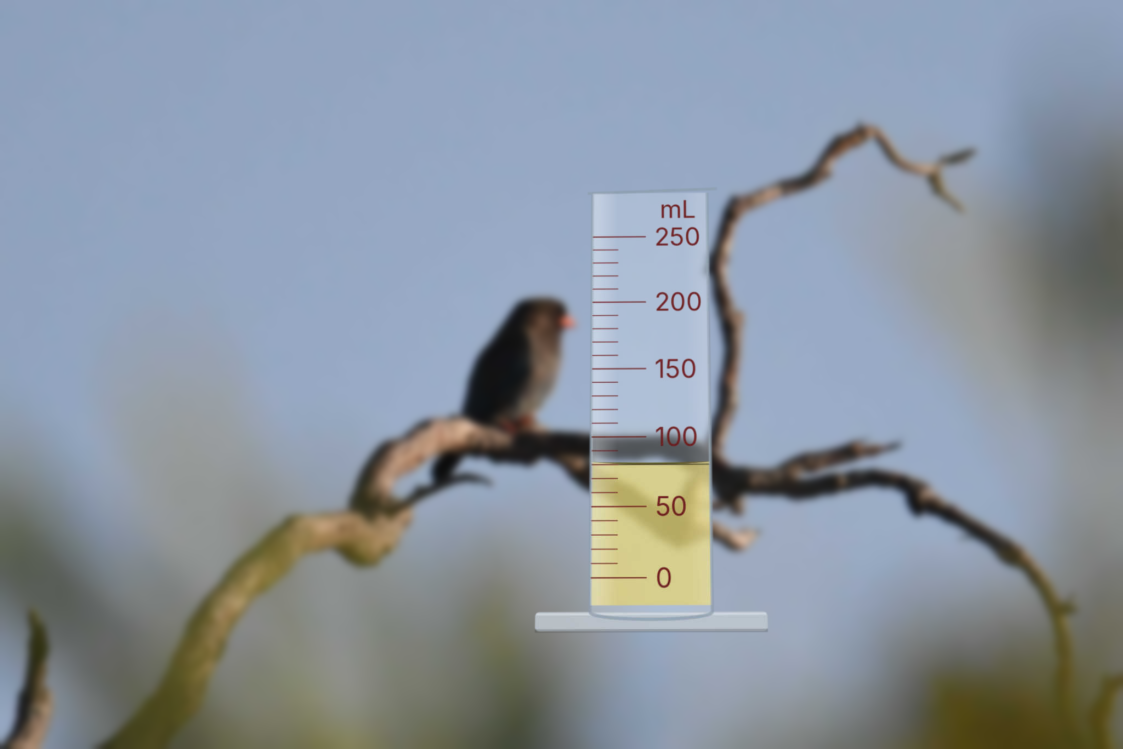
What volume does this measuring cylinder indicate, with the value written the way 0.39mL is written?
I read 80mL
